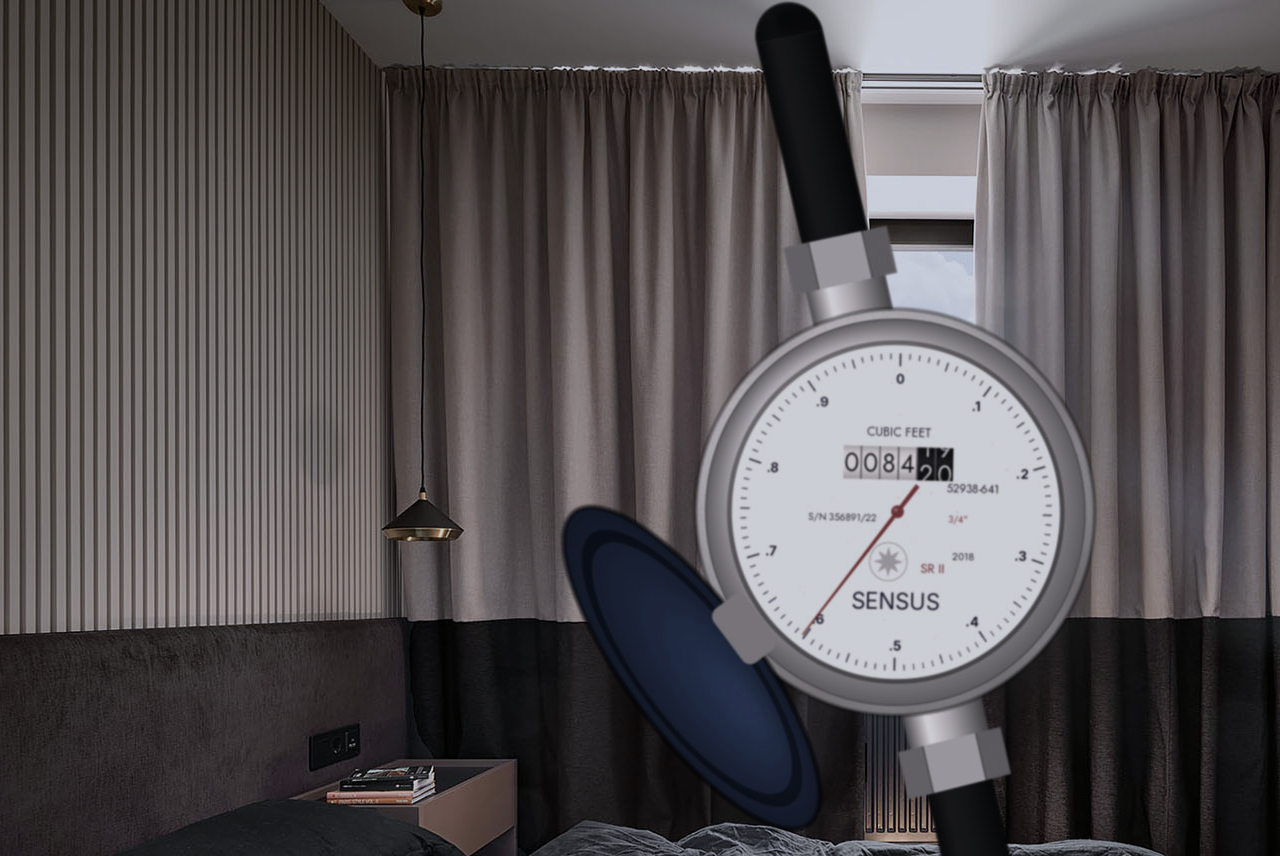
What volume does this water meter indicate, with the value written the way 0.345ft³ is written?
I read 8419.60ft³
